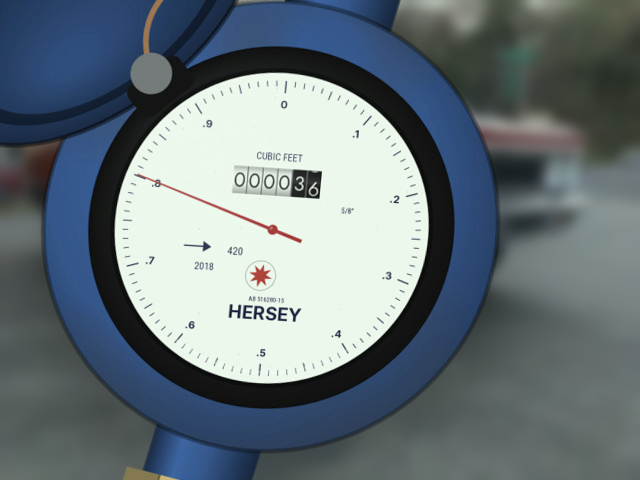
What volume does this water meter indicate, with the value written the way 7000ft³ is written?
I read 35.80ft³
